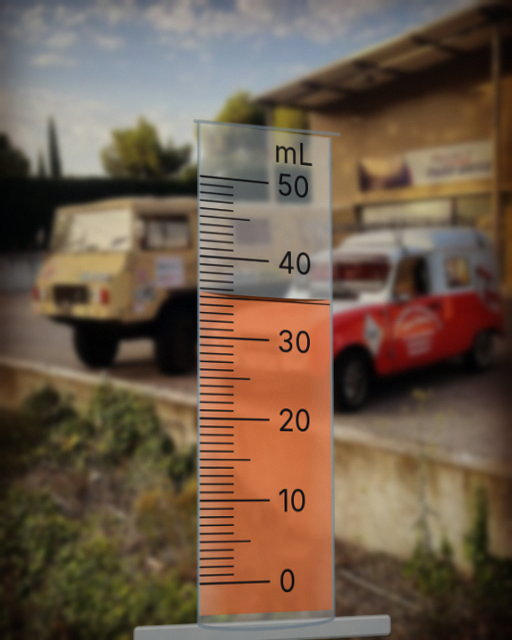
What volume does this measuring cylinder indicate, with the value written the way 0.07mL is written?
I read 35mL
